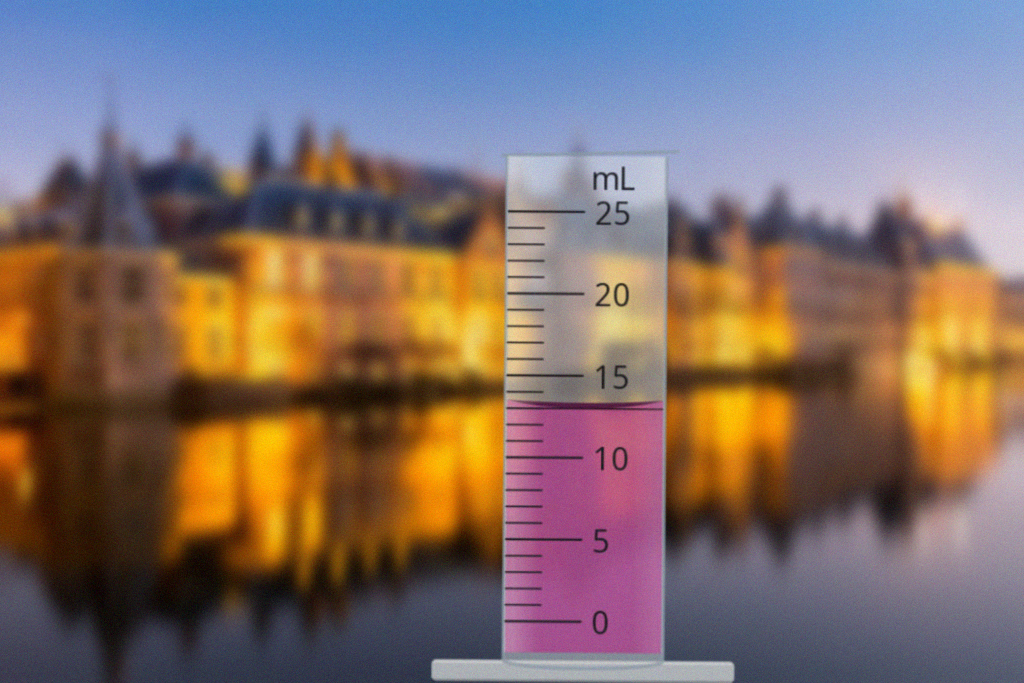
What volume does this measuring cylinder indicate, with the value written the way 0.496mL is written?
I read 13mL
